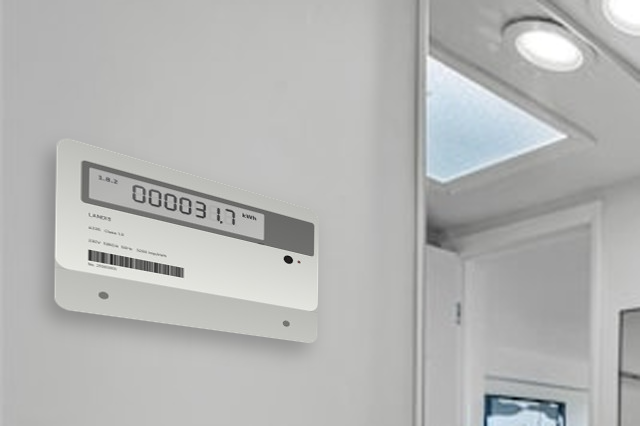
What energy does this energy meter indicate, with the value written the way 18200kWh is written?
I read 31.7kWh
